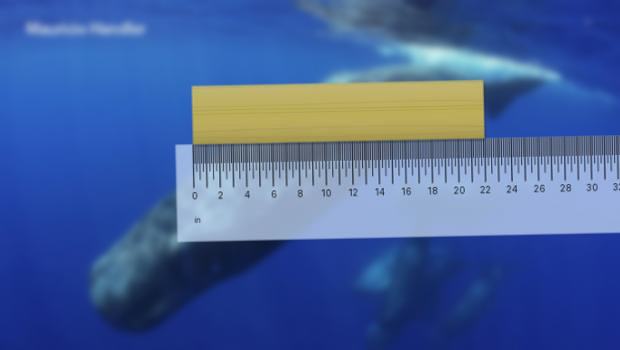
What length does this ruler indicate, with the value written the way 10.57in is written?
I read 22in
